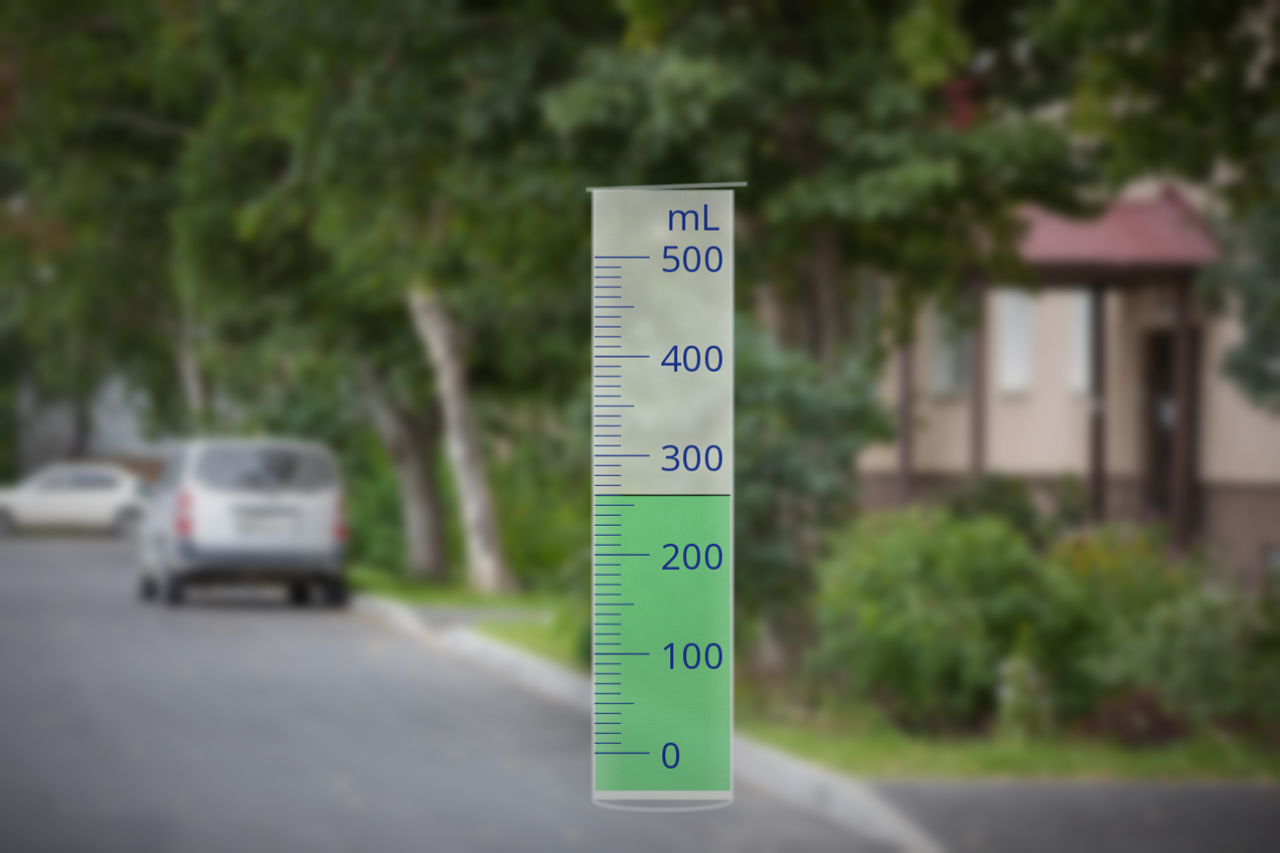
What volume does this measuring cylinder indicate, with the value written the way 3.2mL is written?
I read 260mL
